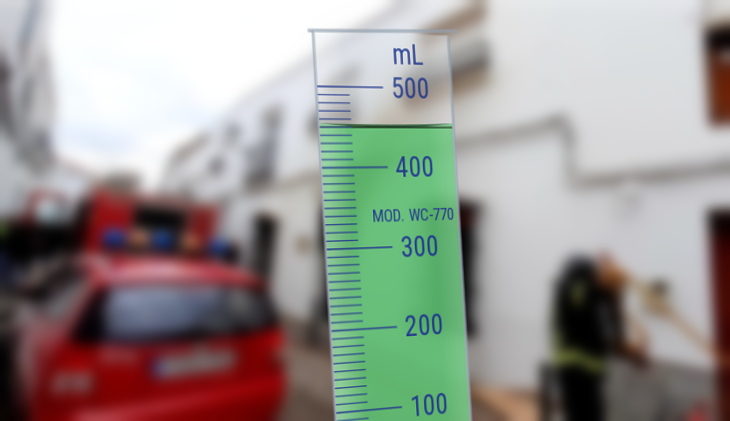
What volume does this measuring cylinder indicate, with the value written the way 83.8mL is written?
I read 450mL
